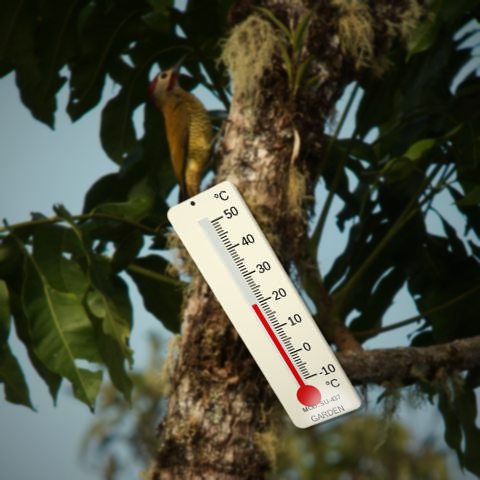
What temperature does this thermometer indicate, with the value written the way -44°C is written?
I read 20°C
